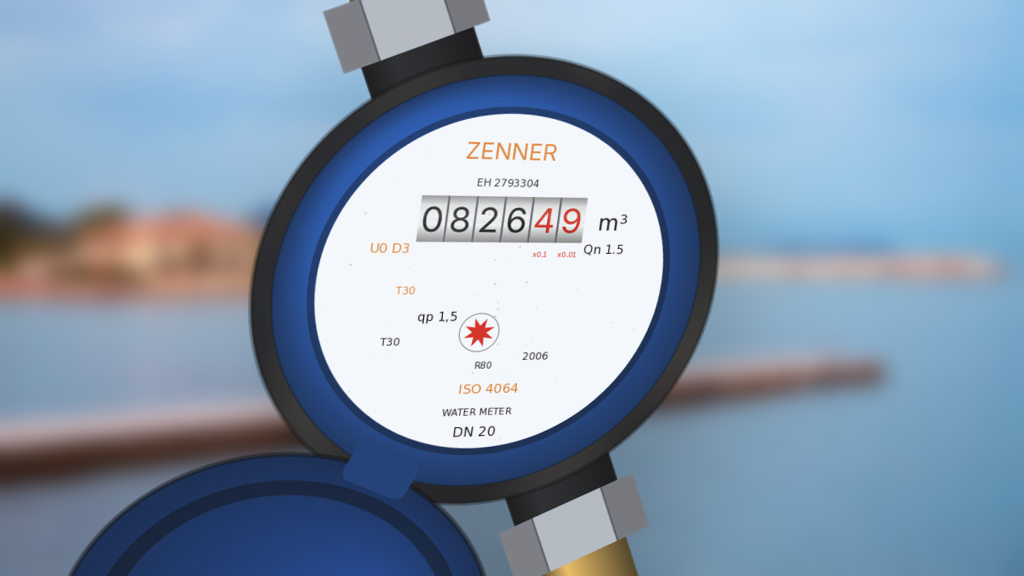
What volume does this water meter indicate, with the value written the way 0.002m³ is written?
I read 826.49m³
